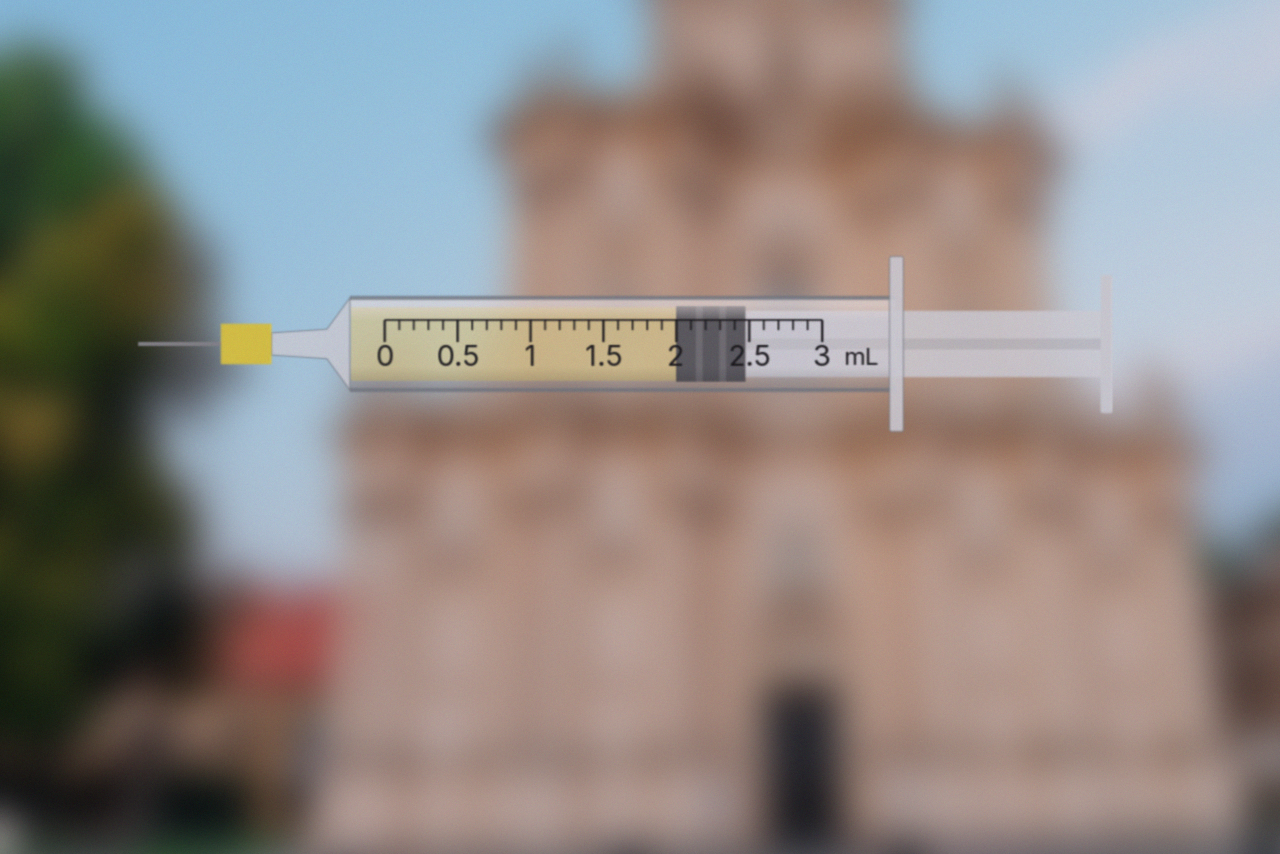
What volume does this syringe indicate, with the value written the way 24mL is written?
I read 2mL
